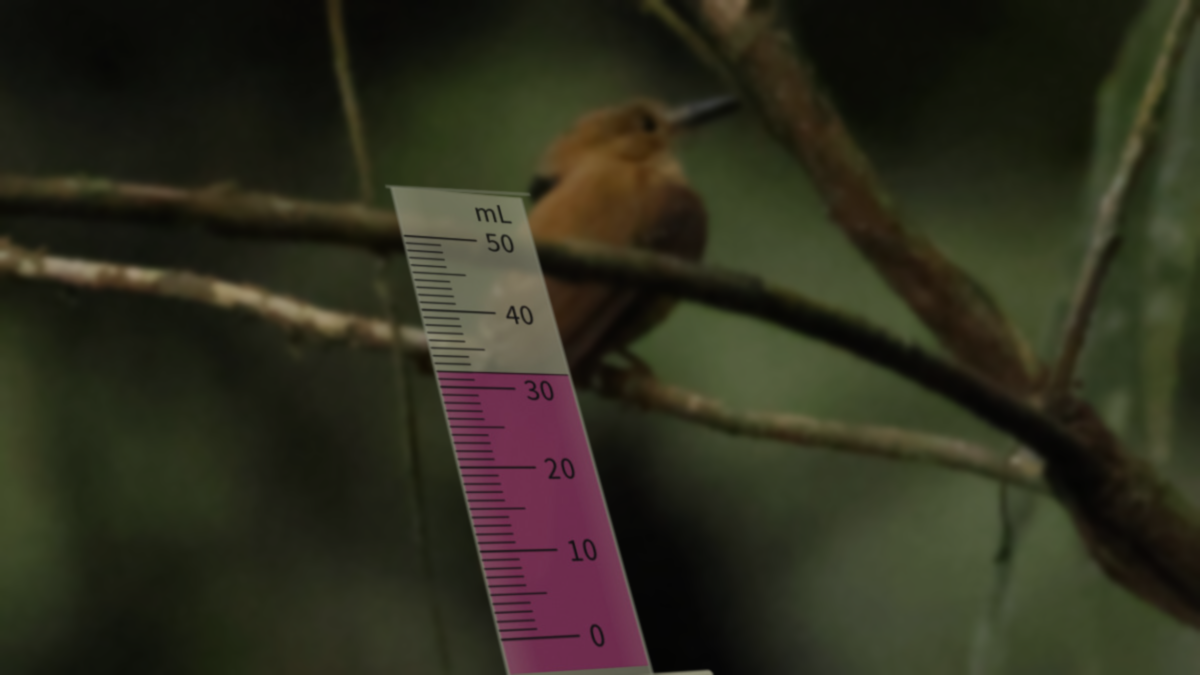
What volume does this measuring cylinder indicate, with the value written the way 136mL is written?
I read 32mL
